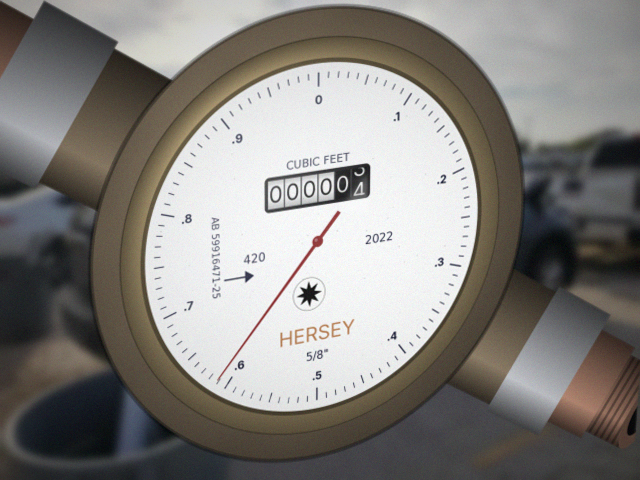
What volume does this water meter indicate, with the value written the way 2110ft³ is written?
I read 3.61ft³
